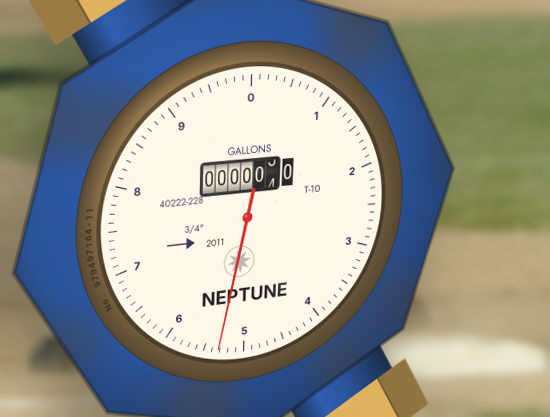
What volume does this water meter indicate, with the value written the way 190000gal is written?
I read 35.3gal
